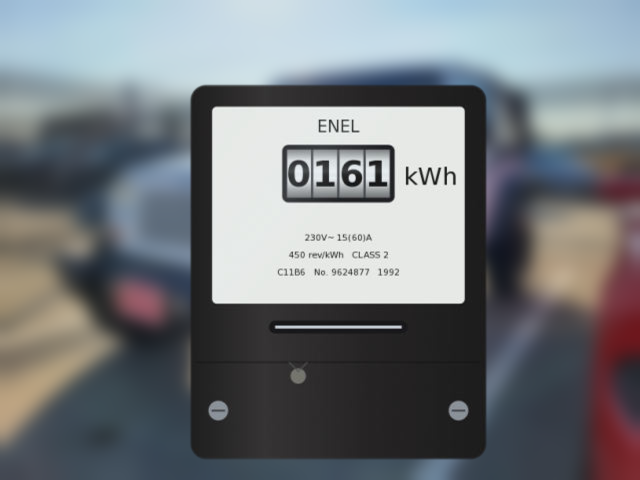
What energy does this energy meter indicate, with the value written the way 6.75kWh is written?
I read 161kWh
